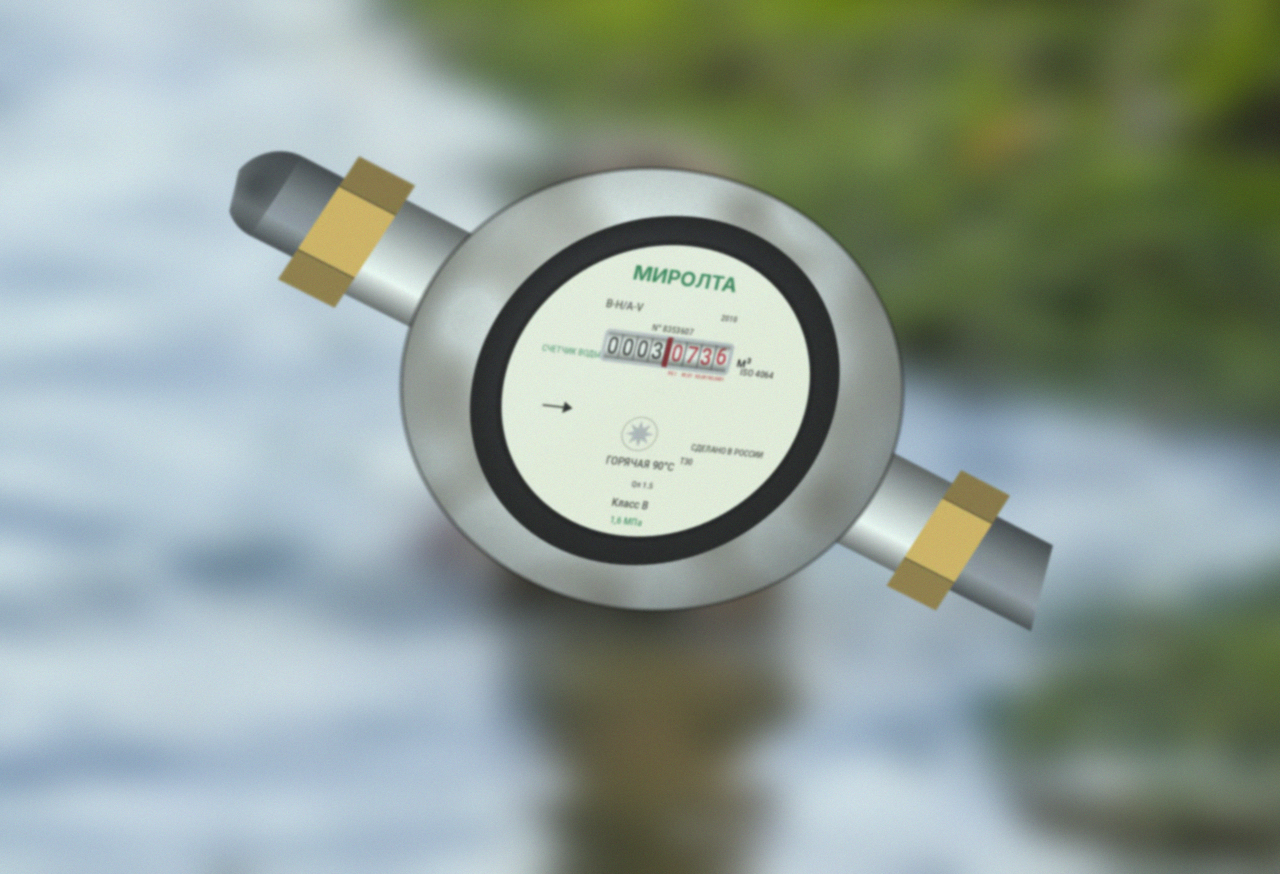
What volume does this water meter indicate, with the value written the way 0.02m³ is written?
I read 3.0736m³
